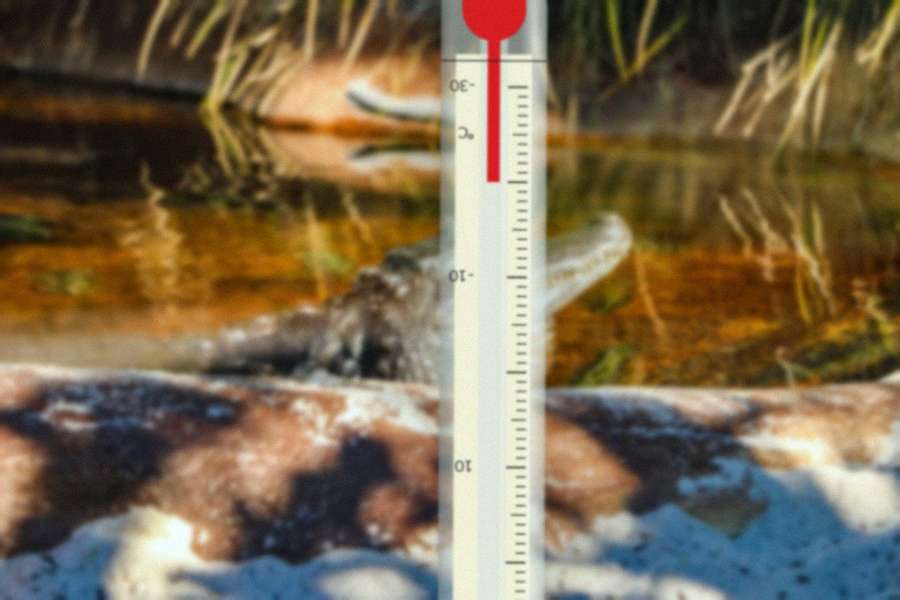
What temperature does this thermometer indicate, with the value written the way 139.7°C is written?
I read -20°C
